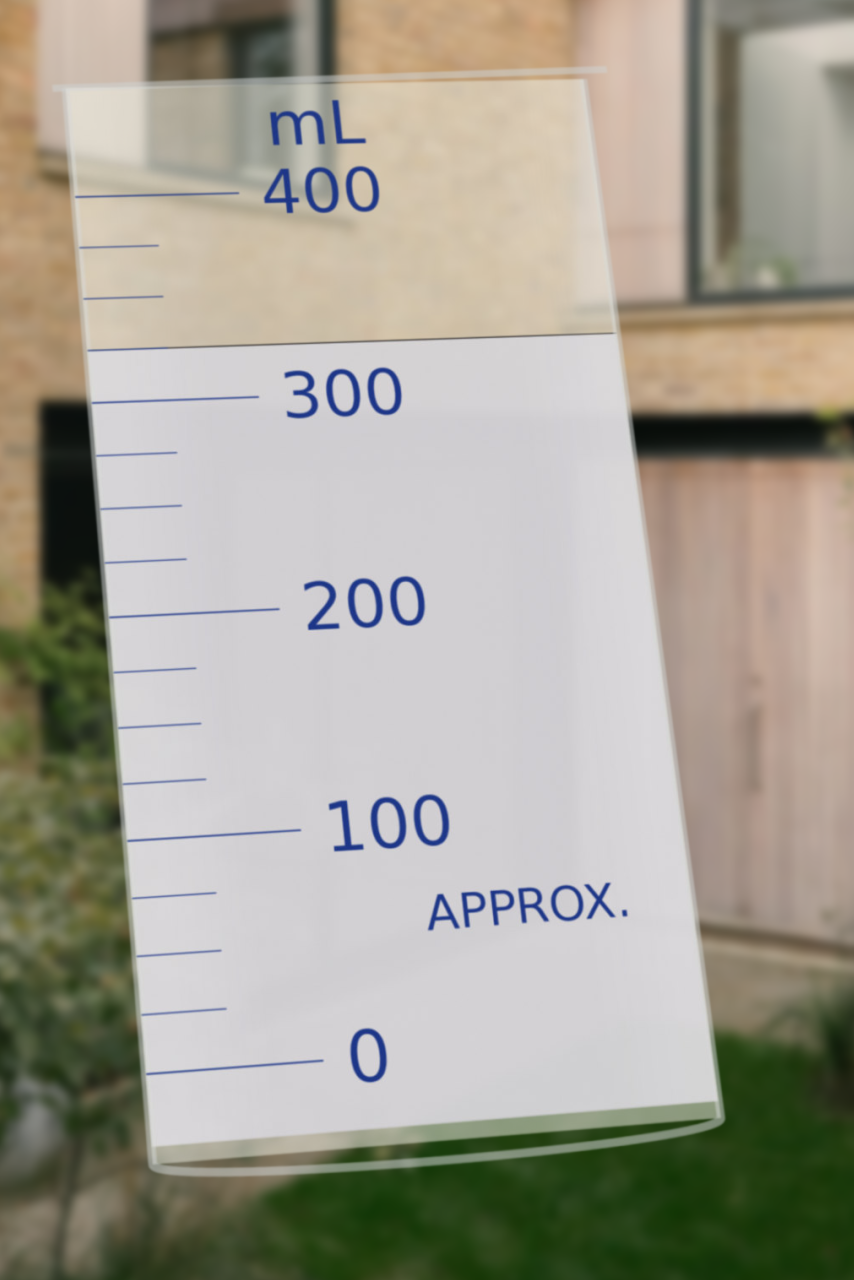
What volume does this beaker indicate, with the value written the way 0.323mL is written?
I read 325mL
